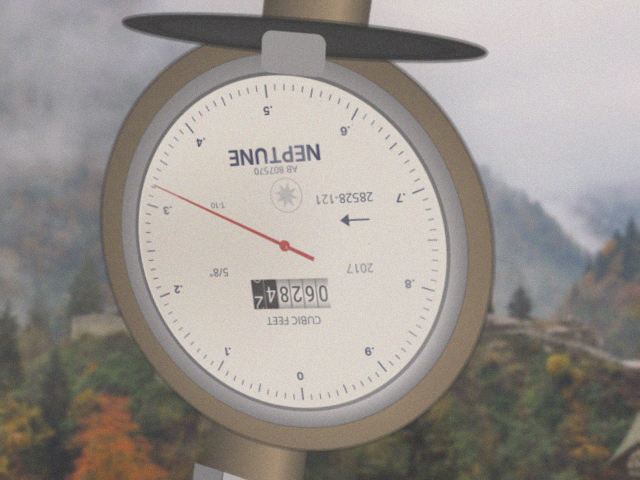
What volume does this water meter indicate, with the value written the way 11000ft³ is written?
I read 62842.32ft³
